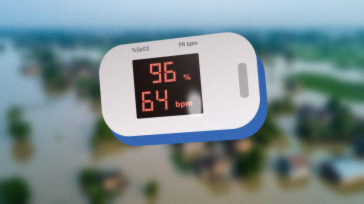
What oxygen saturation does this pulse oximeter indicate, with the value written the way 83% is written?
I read 96%
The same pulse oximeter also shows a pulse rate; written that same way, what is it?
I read 64bpm
